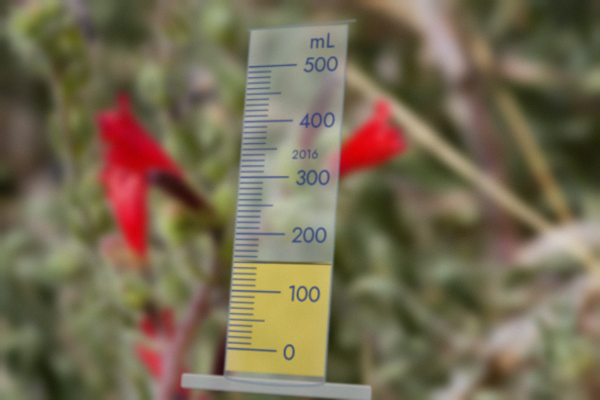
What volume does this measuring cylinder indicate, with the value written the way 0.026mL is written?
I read 150mL
